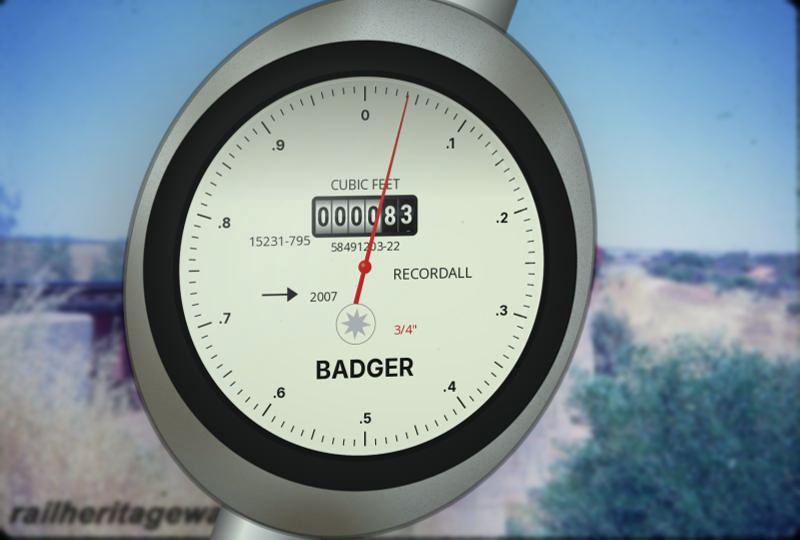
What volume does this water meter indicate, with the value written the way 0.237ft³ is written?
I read 83.04ft³
